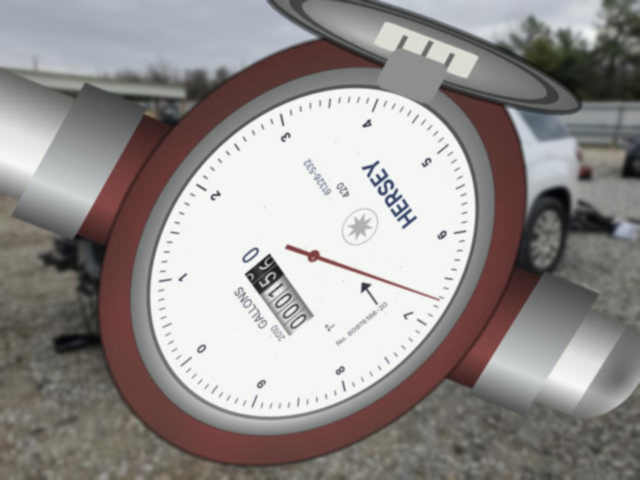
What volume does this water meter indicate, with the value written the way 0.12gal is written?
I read 1556.7gal
